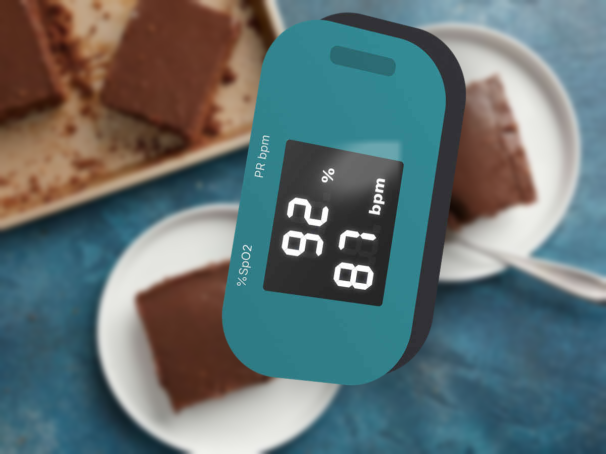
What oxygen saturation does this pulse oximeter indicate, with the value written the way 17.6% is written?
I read 92%
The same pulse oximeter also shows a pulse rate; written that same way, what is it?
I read 87bpm
